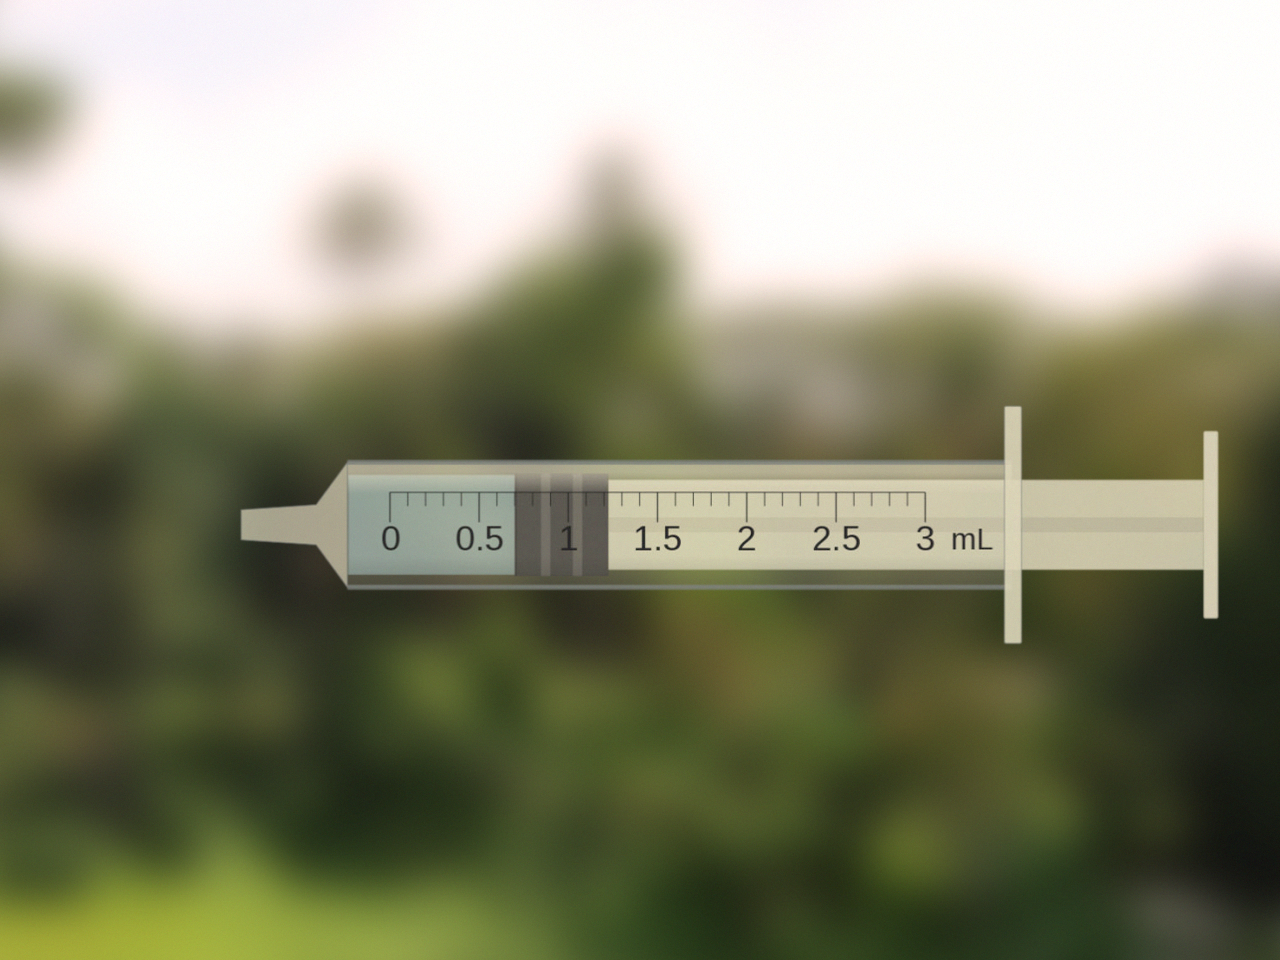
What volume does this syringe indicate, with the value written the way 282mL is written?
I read 0.7mL
